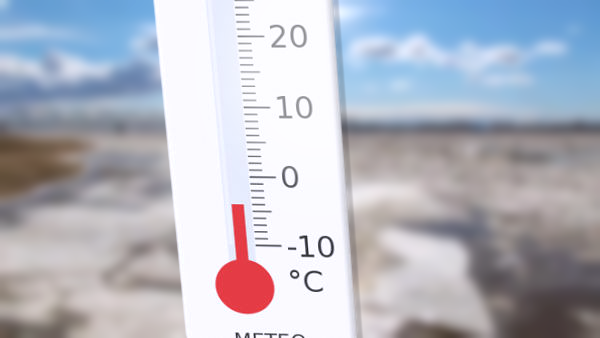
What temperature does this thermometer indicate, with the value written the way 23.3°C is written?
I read -4°C
